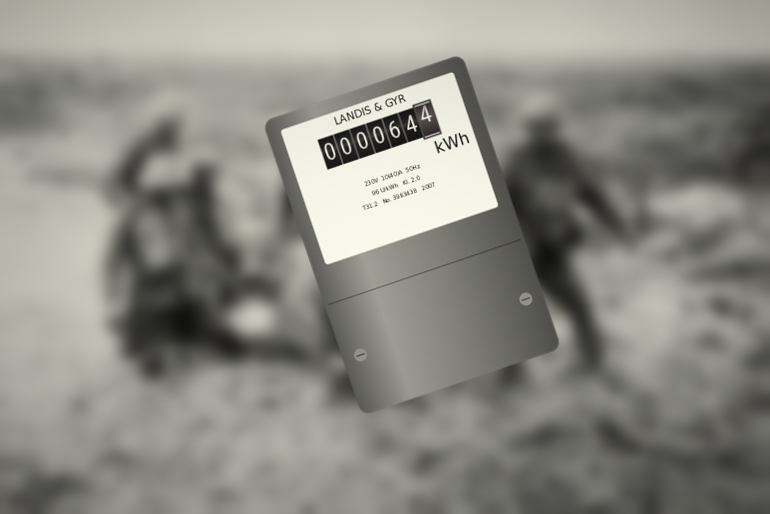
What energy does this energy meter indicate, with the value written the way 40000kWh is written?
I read 64.4kWh
